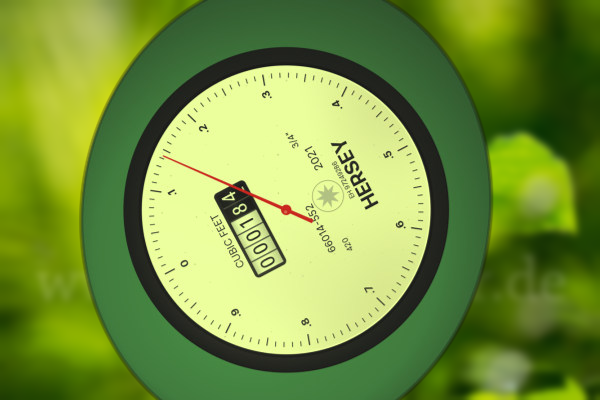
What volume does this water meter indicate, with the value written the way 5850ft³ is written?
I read 184.14ft³
